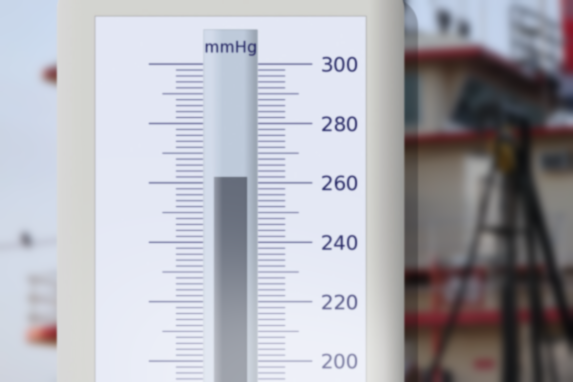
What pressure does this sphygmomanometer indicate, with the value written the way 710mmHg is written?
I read 262mmHg
